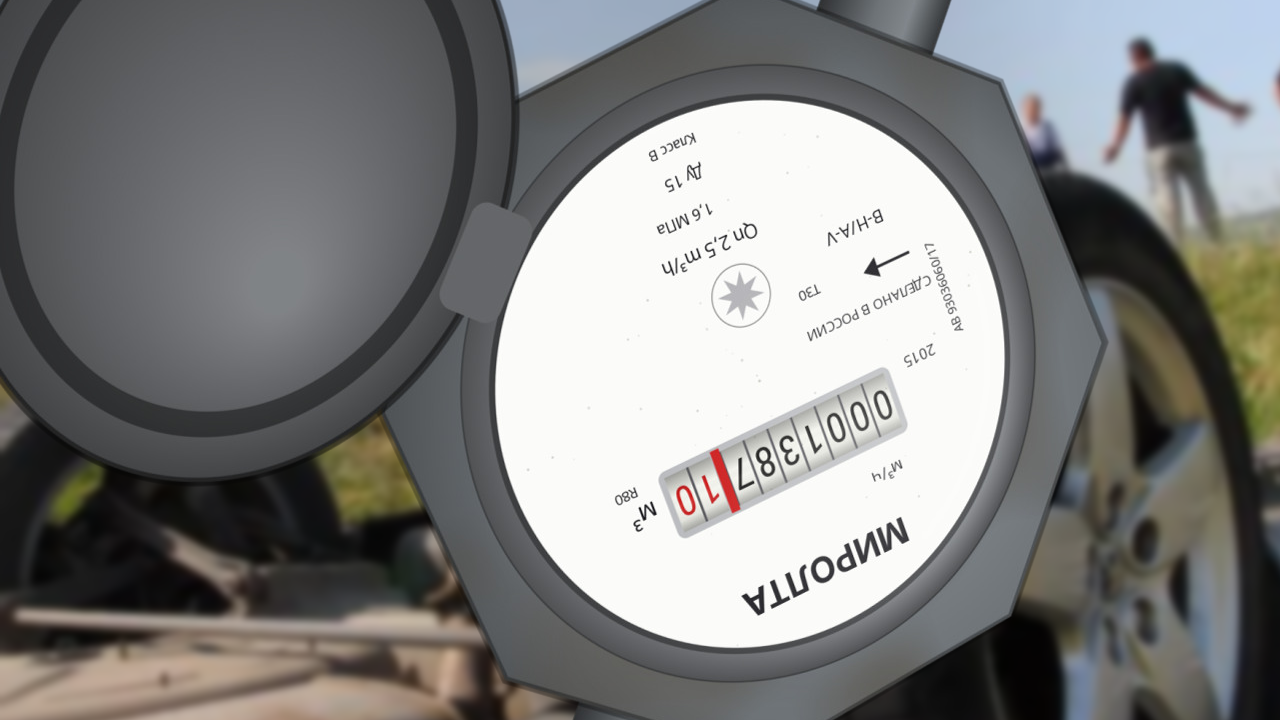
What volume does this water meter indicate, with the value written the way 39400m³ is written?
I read 1387.10m³
